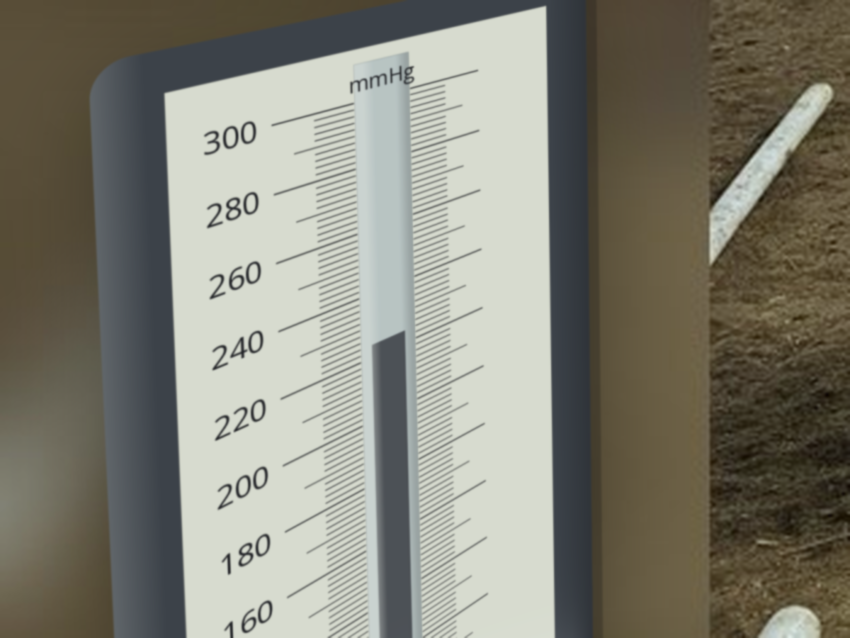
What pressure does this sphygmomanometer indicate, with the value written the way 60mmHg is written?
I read 224mmHg
